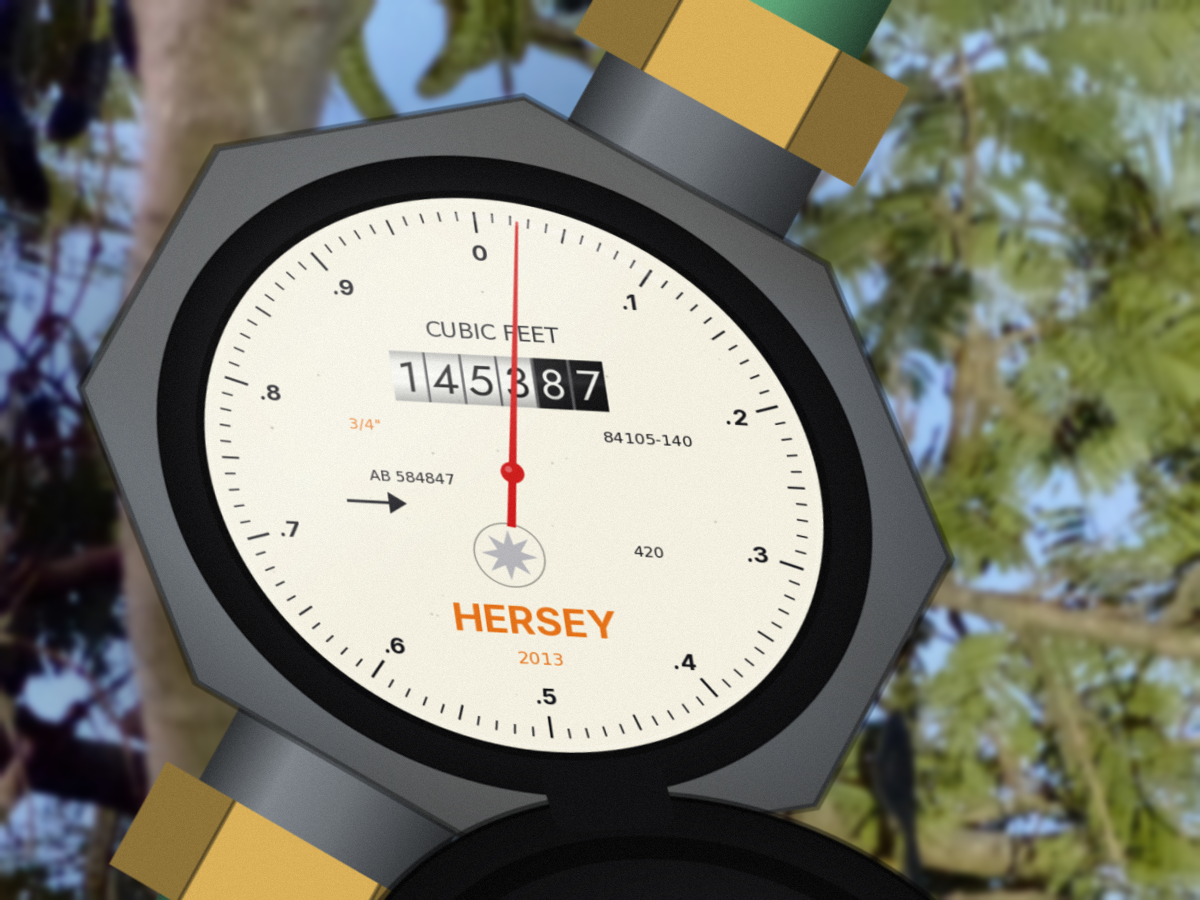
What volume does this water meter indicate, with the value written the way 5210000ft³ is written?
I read 145387.02ft³
